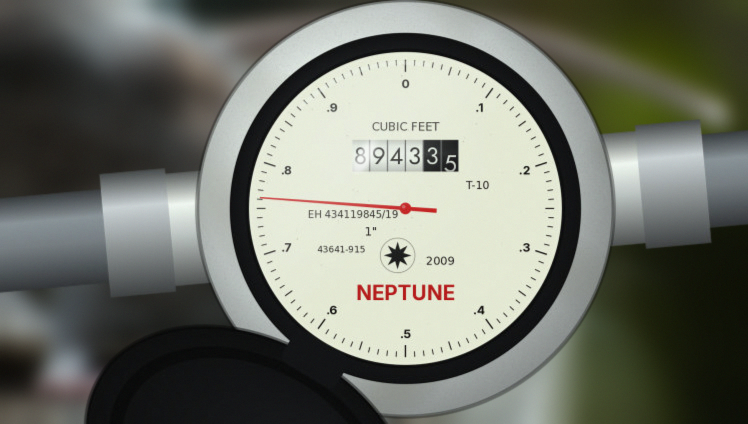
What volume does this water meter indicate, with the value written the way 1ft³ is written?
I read 894334.76ft³
